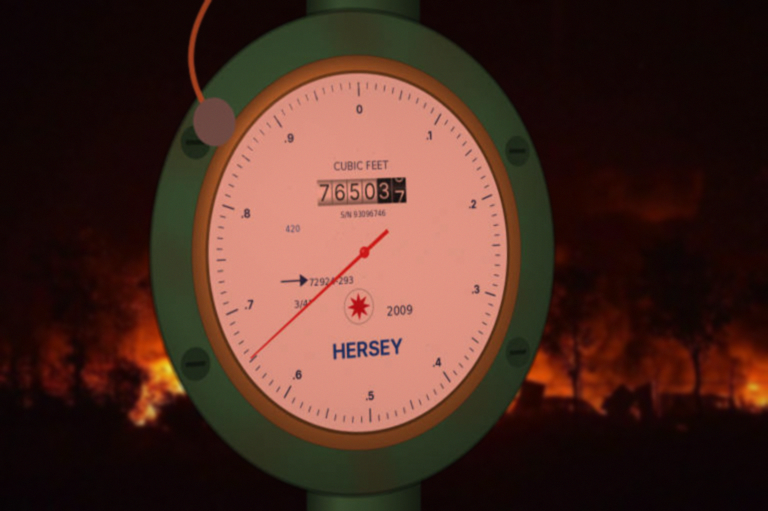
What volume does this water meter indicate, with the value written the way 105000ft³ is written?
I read 765036.65ft³
